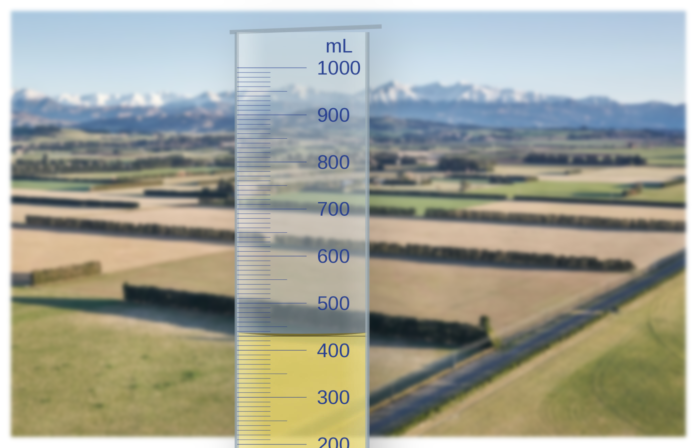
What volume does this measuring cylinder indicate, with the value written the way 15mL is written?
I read 430mL
